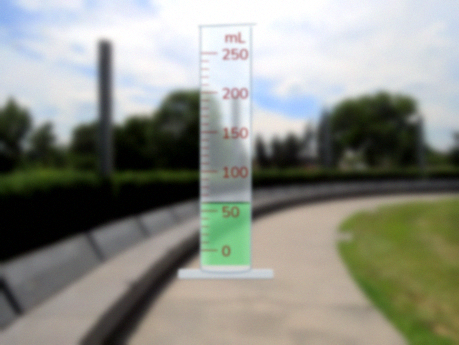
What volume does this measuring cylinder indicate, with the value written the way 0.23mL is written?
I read 60mL
